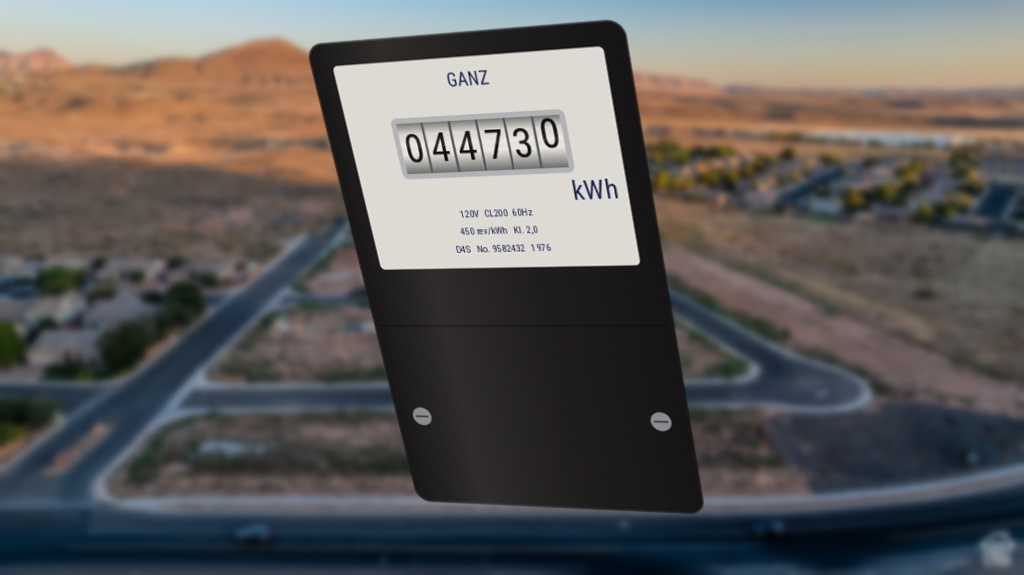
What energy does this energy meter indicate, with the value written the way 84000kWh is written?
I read 44730kWh
